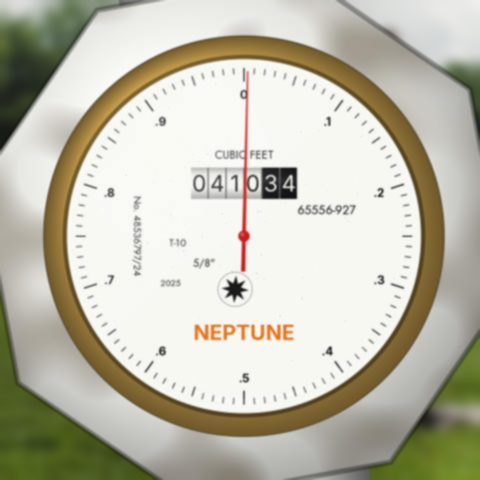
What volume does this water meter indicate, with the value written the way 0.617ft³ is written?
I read 41034.00ft³
